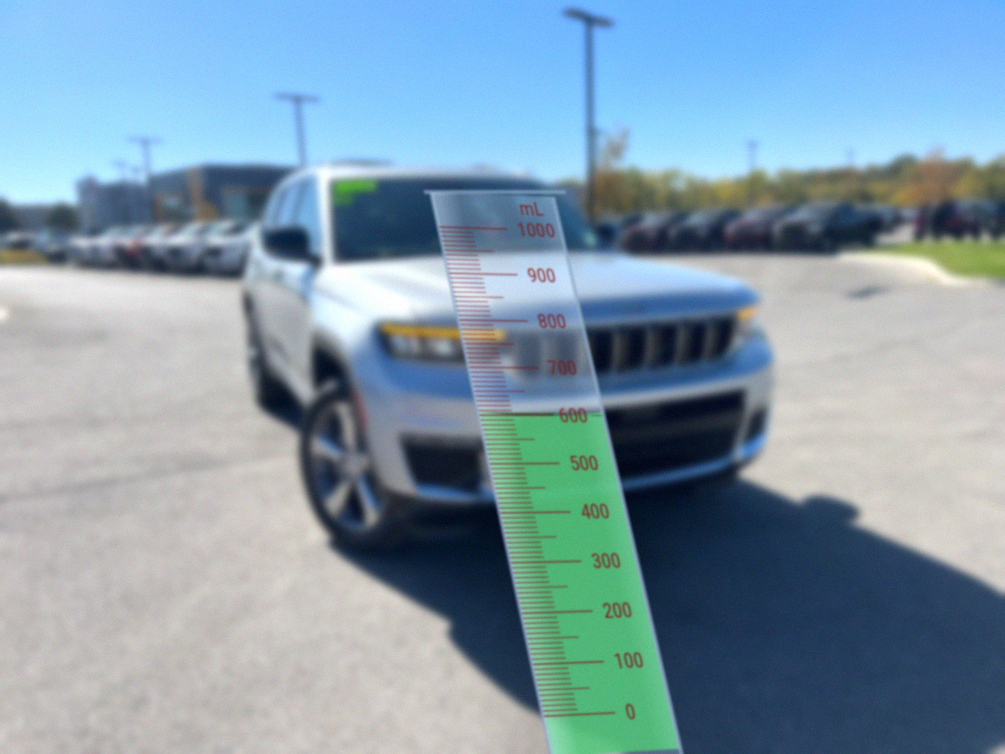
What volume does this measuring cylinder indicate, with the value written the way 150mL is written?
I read 600mL
